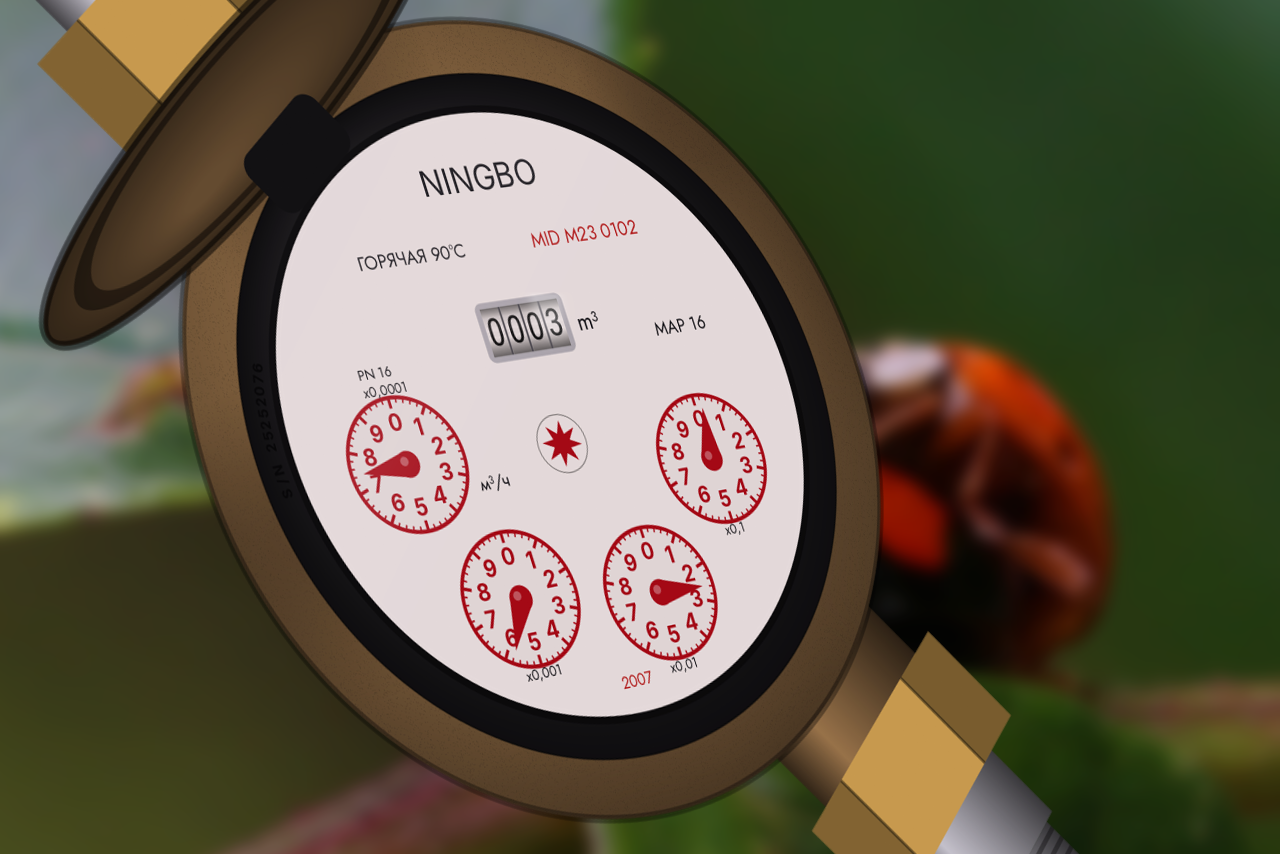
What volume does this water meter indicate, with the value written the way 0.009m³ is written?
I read 3.0257m³
